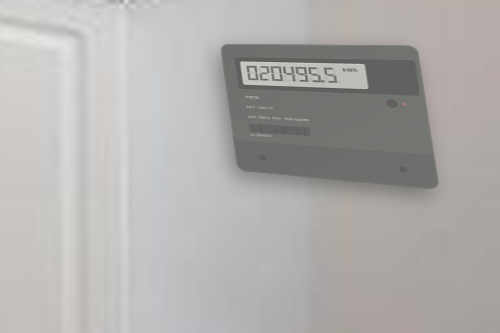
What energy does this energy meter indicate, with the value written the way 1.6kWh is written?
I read 20495.5kWh
